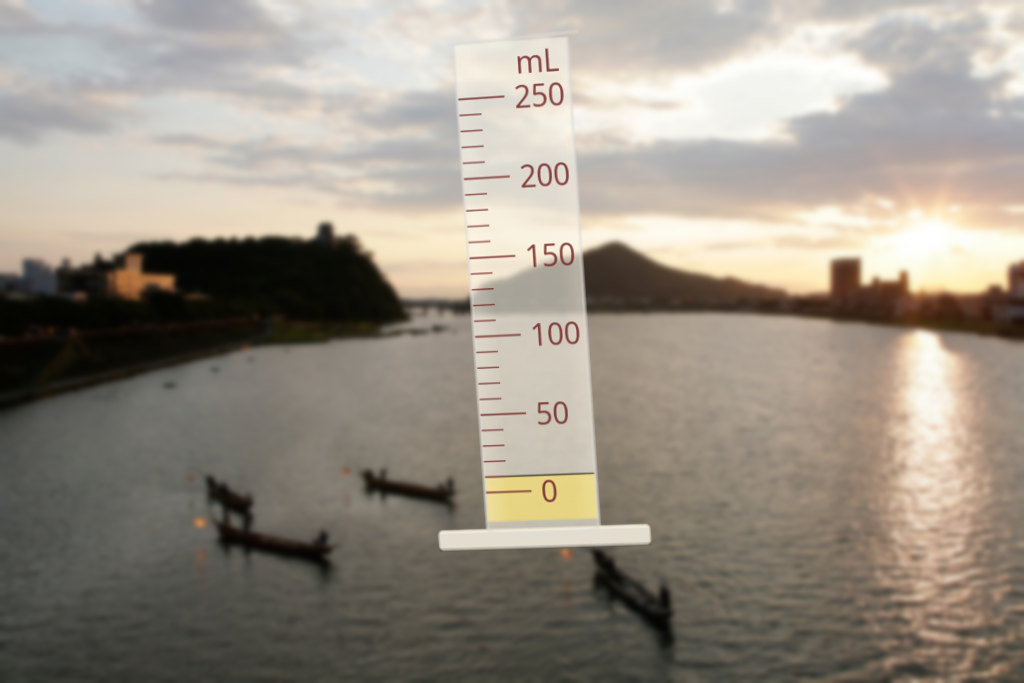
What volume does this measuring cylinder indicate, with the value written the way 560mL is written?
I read 10mL
